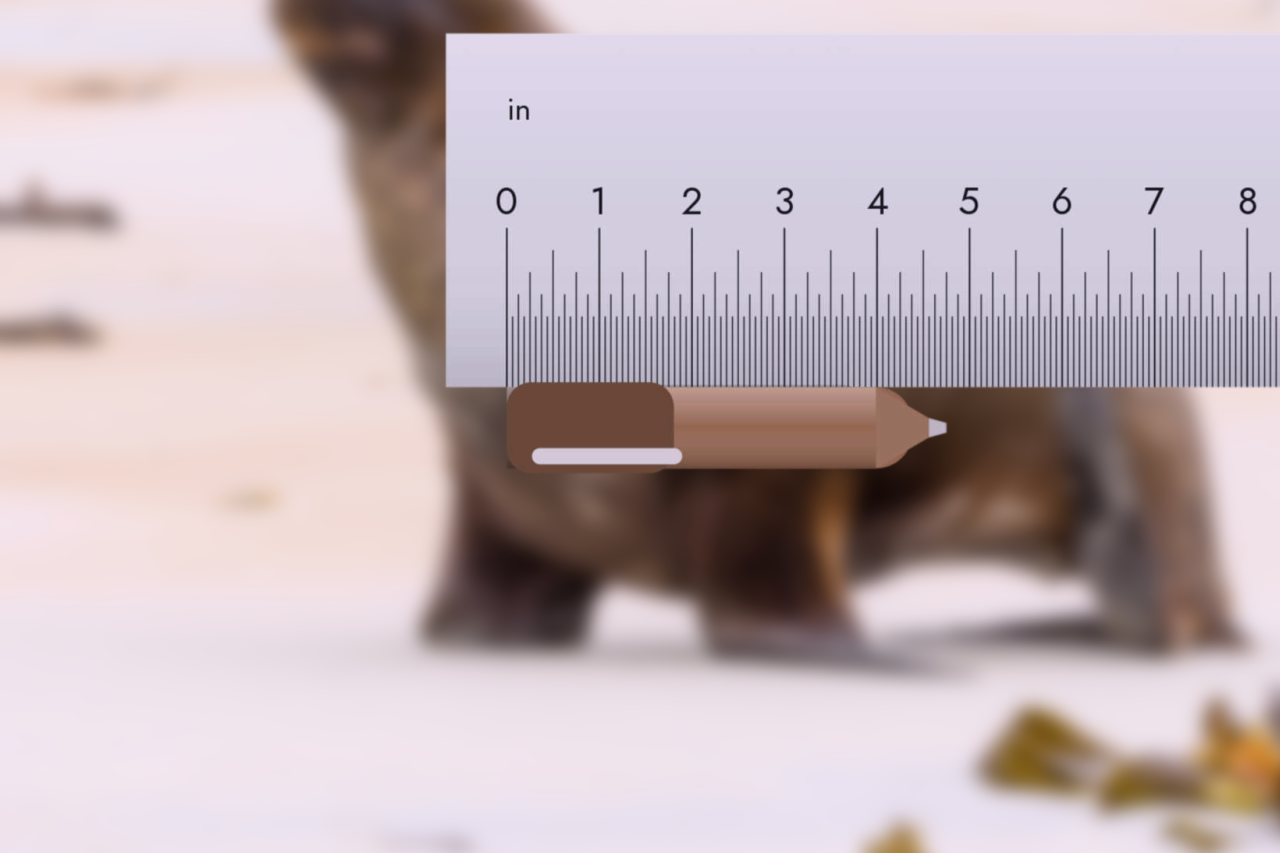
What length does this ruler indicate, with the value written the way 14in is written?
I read 4.75in
